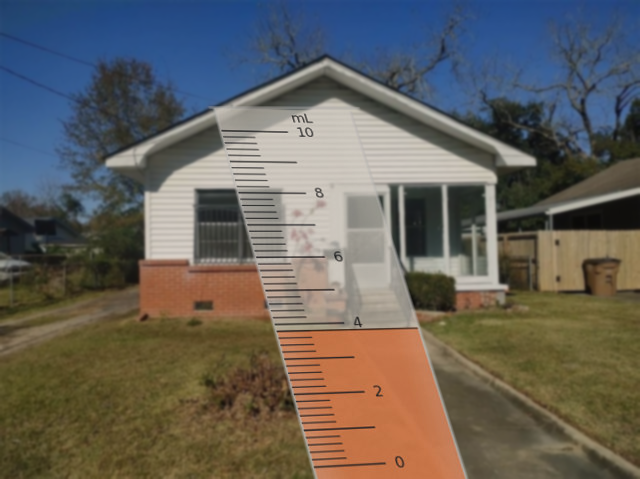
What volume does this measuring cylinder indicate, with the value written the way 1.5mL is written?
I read 3.8mL
